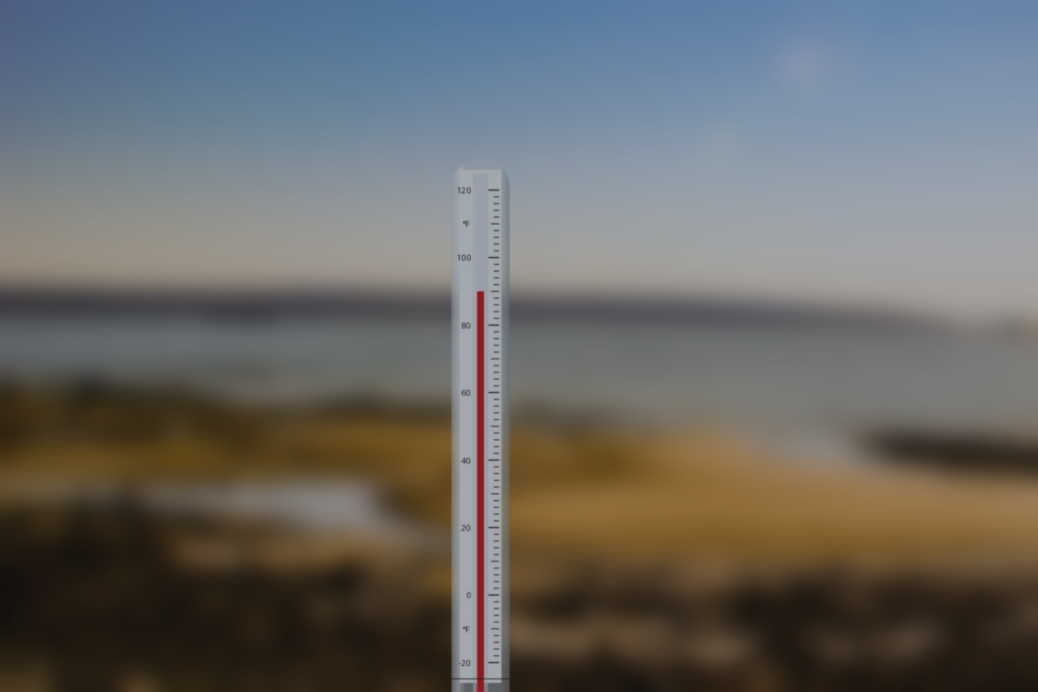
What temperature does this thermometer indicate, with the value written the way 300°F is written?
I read 90°F
